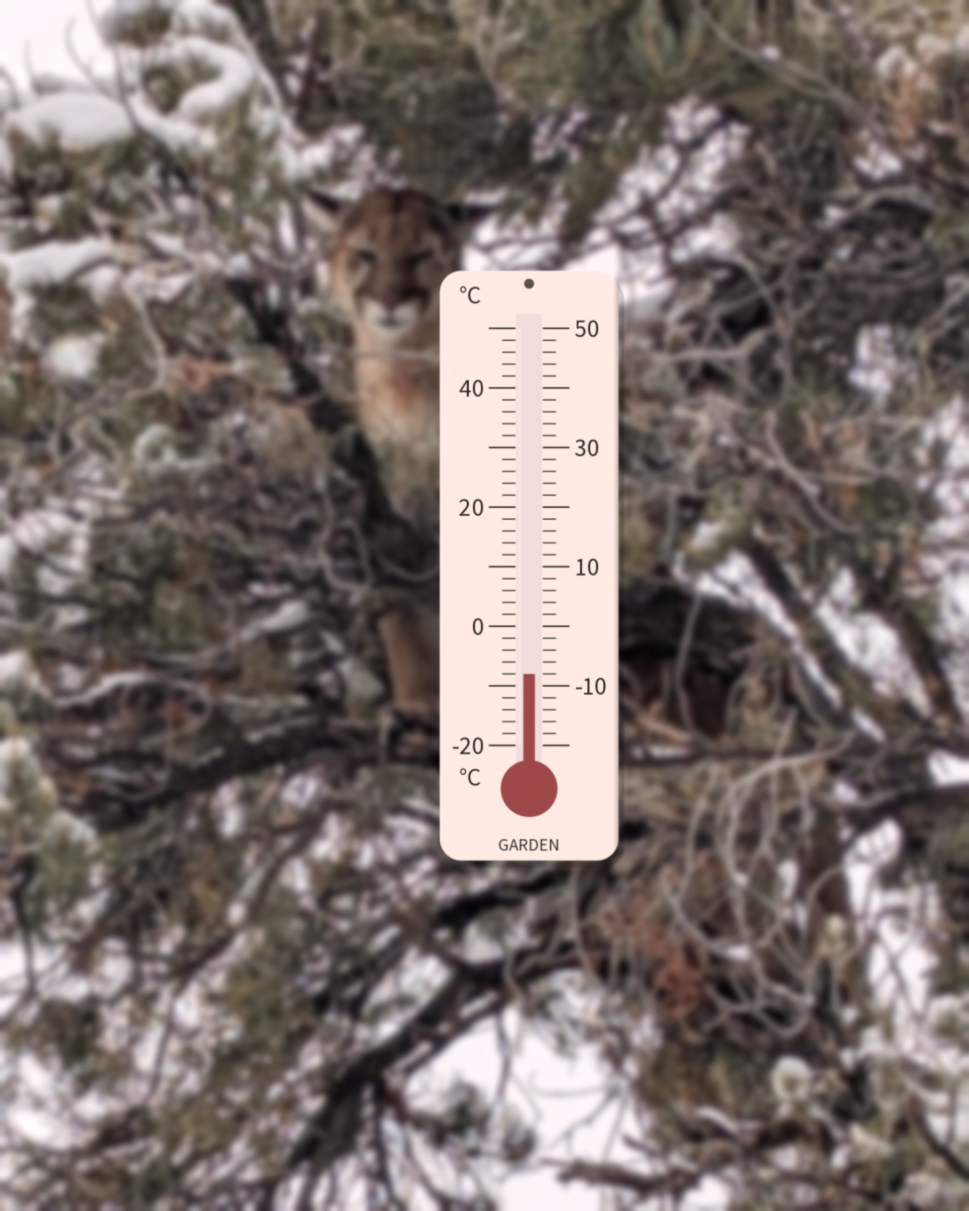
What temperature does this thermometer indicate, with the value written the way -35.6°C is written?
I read -8°C
